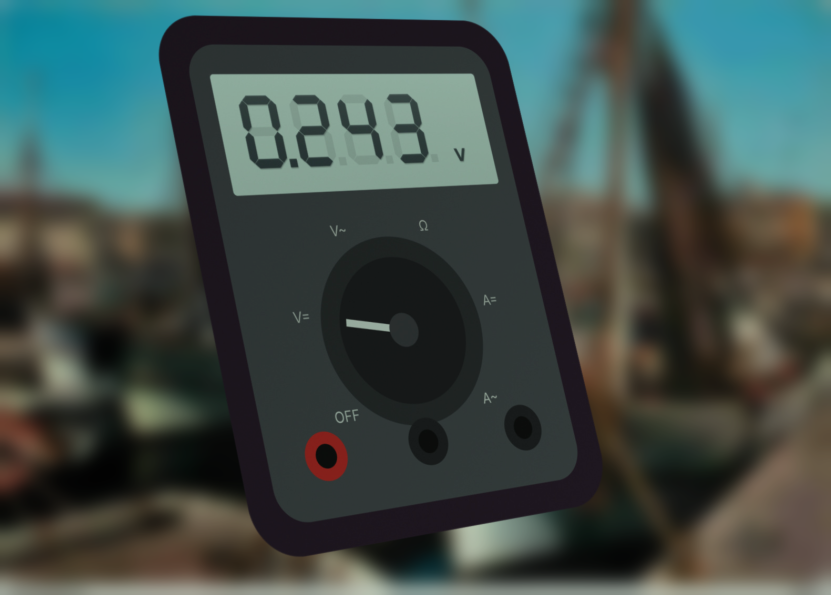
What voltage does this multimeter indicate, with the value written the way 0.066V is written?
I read 0.243V
